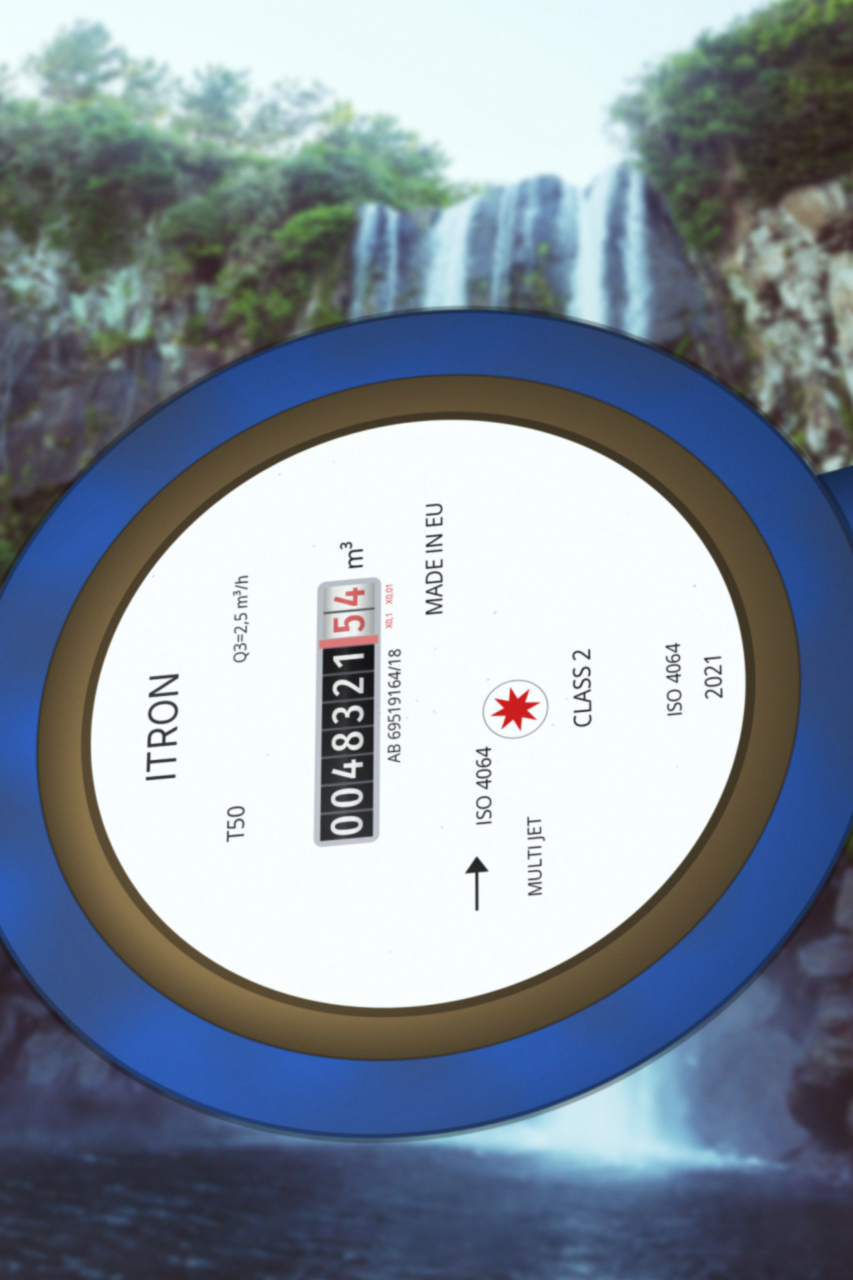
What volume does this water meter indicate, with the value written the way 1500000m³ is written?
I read 48321.54m³
